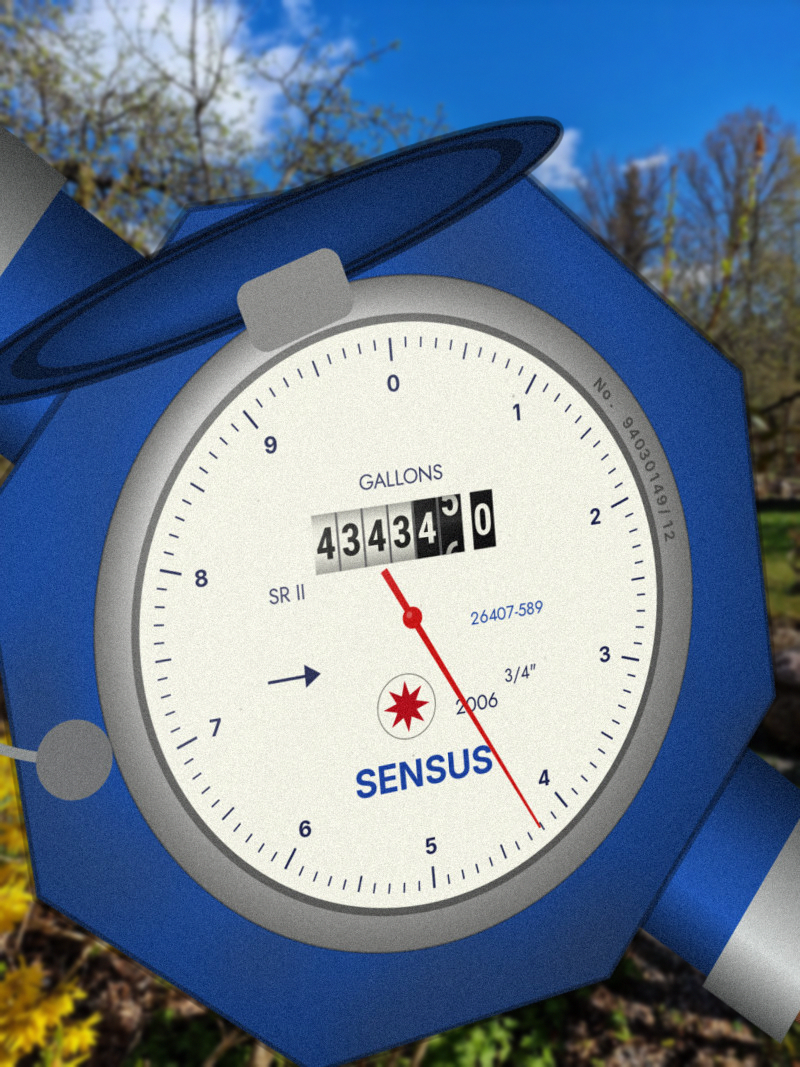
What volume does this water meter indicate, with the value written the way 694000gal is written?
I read 4343454.2gal
